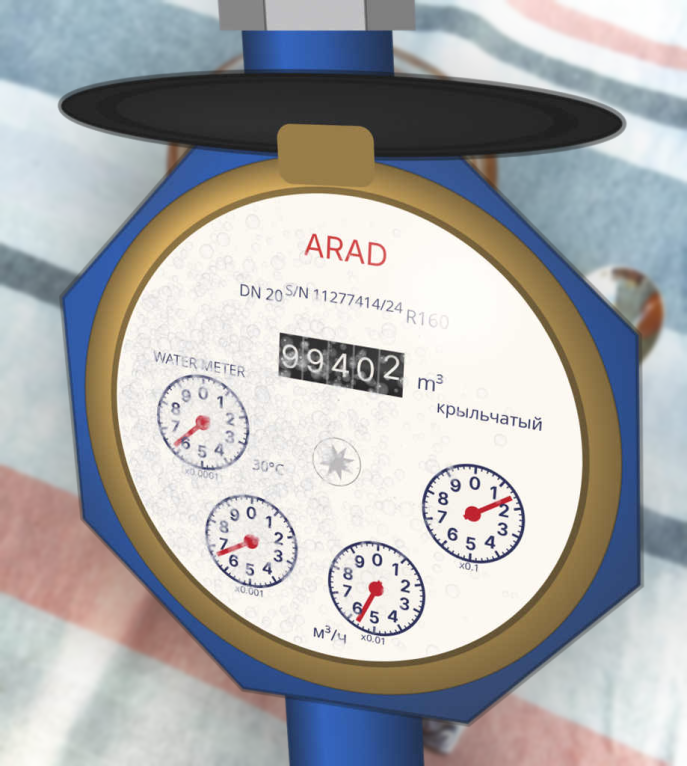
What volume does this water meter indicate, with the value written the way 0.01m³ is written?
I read 99402.1566m³
